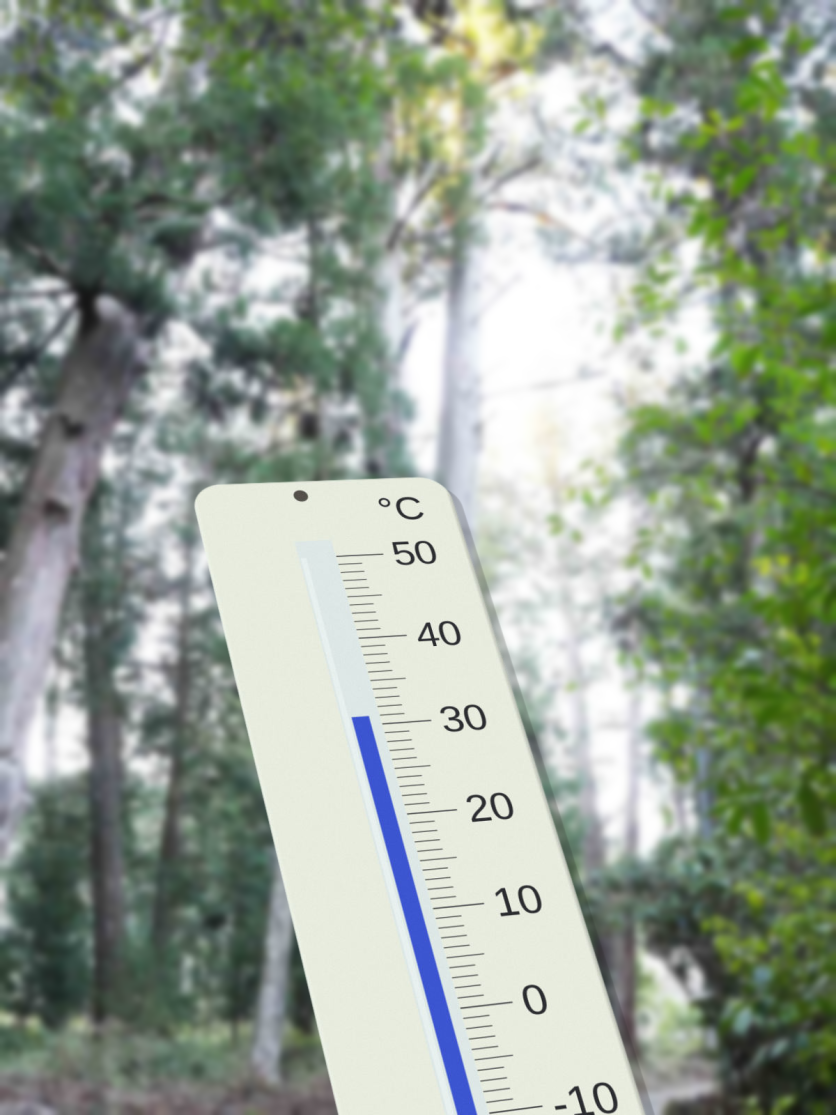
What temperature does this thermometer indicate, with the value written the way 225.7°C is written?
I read 31°C
